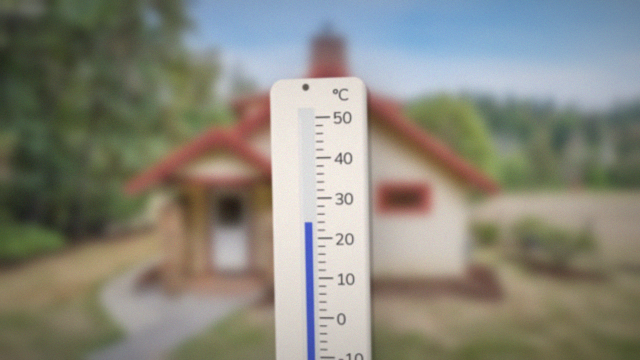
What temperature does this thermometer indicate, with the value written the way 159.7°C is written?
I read 24°C
